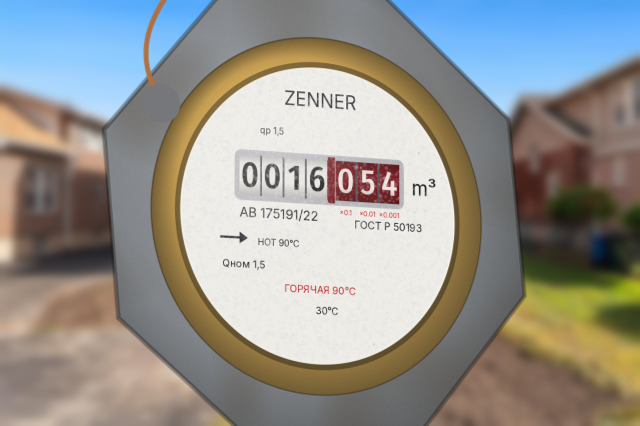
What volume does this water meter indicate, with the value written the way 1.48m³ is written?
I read 16.054m³
